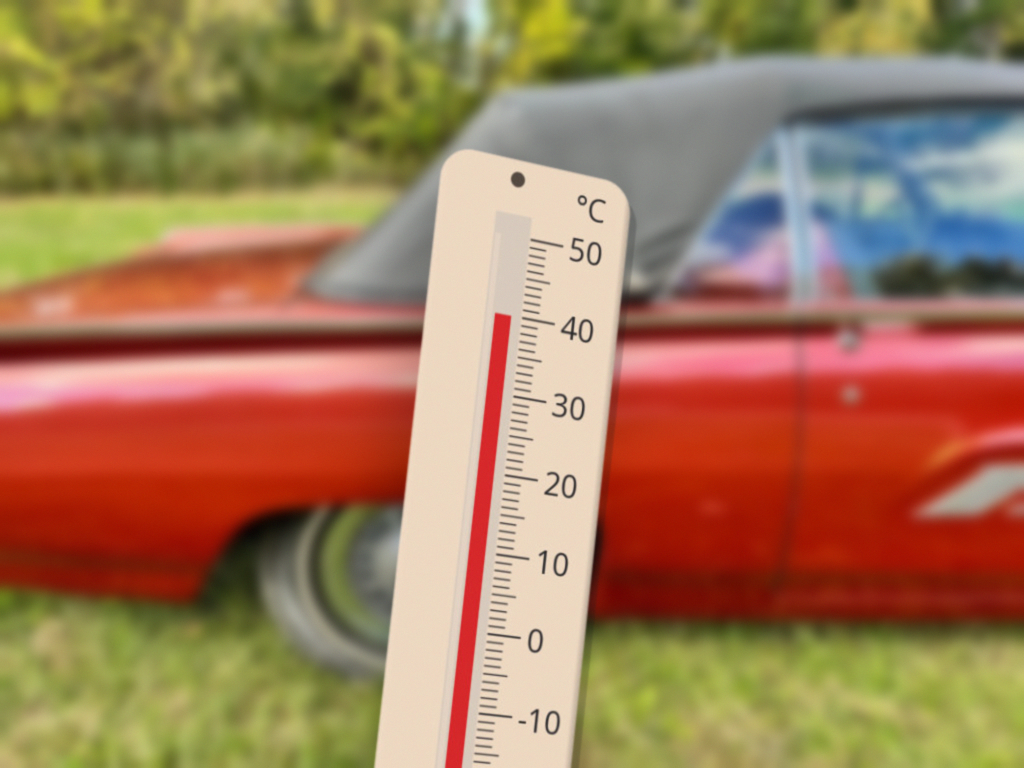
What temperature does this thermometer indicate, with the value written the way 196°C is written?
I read 40°C
